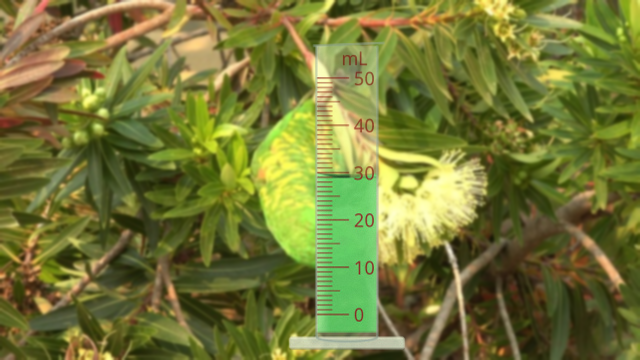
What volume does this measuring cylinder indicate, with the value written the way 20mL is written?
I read 29mL
